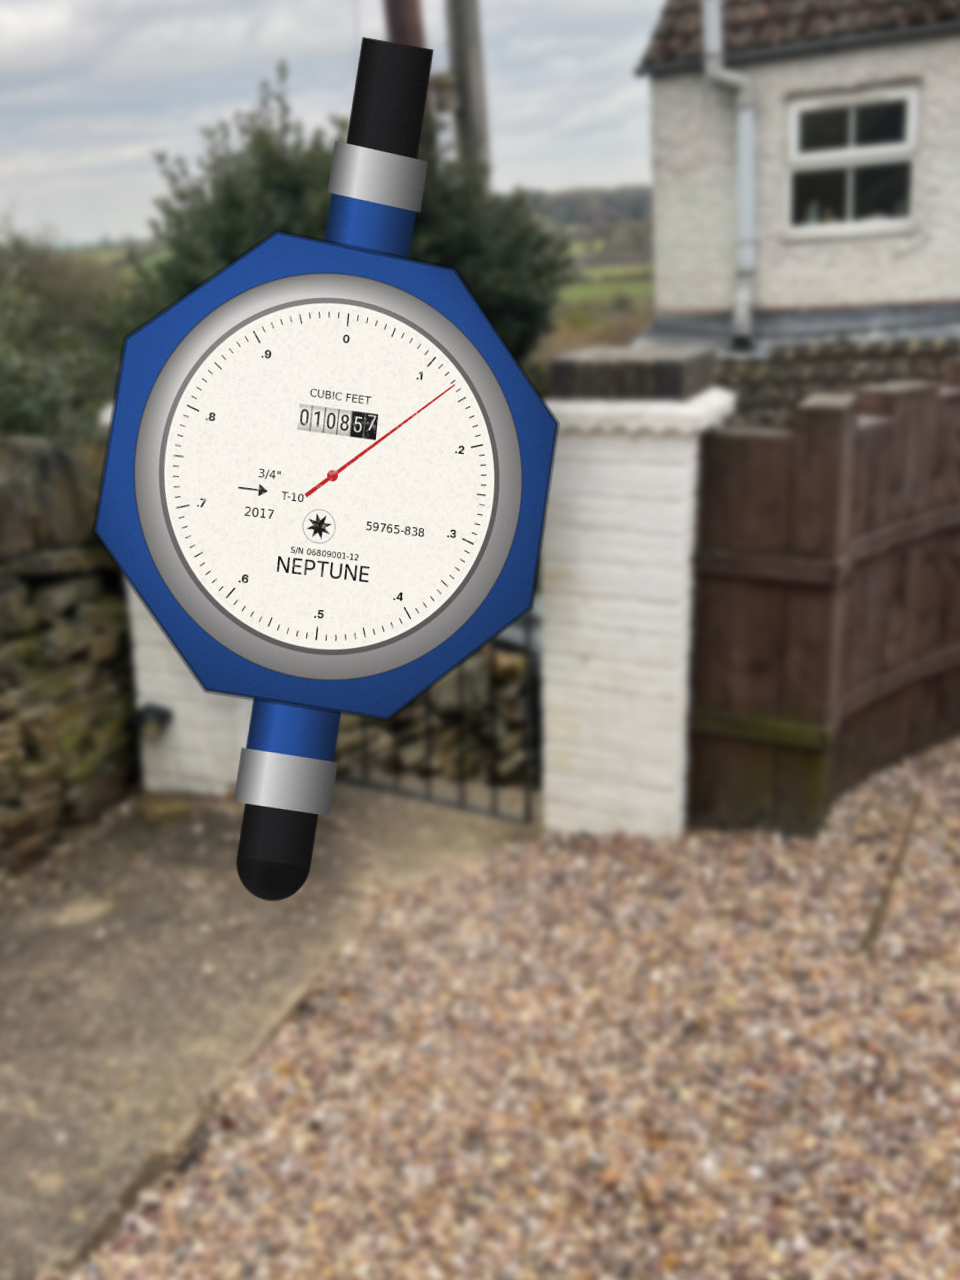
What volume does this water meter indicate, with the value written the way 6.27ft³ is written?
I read 10857.13ft³
